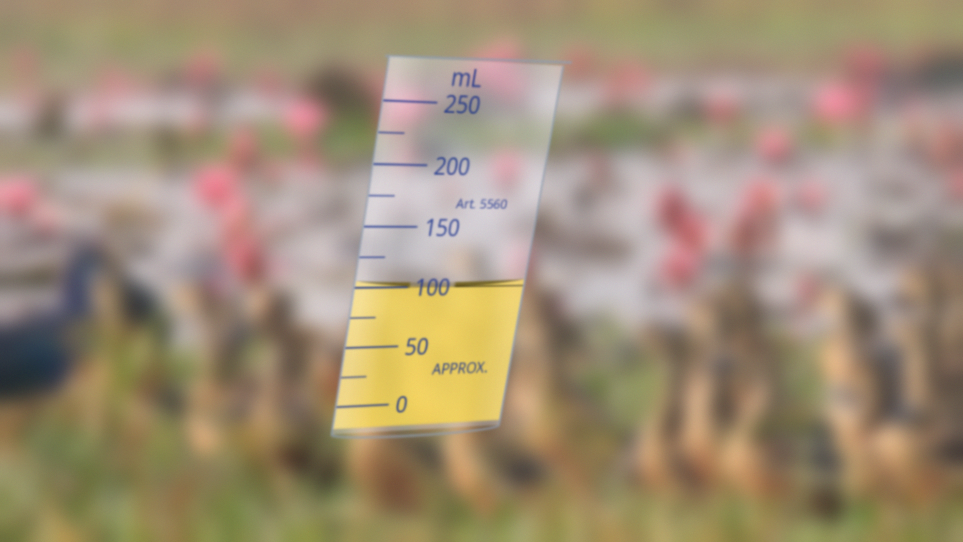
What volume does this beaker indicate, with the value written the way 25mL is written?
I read 100mL
